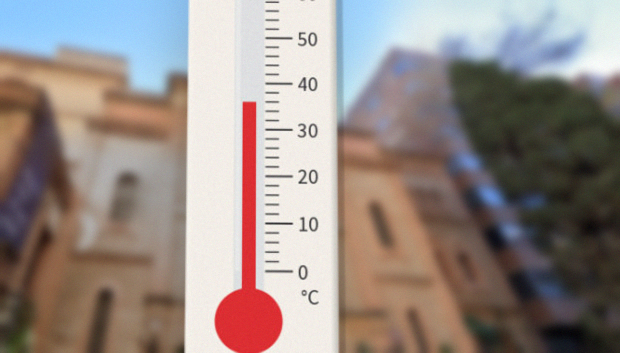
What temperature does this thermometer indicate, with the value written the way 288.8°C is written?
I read 36°C
